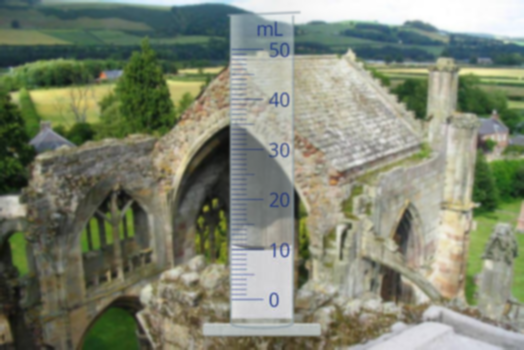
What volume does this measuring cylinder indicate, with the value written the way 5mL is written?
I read 10mL
